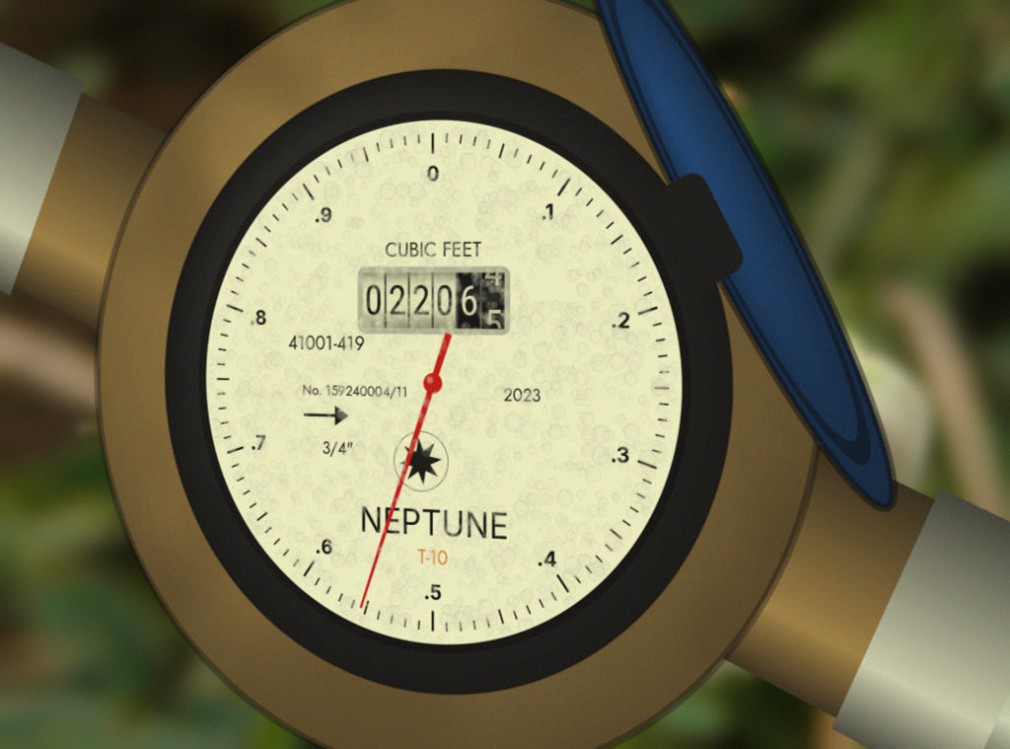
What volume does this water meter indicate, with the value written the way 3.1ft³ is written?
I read 22064.55ft³
